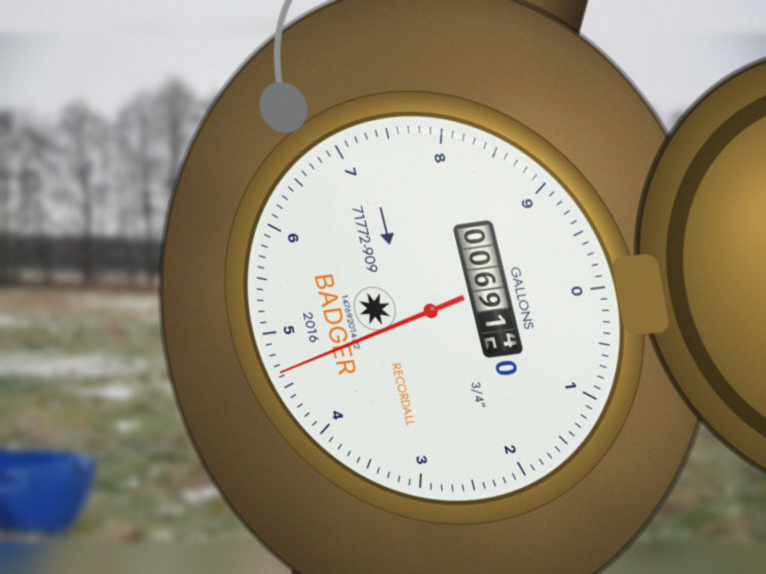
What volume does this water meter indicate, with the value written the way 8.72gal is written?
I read 69144.6gal
